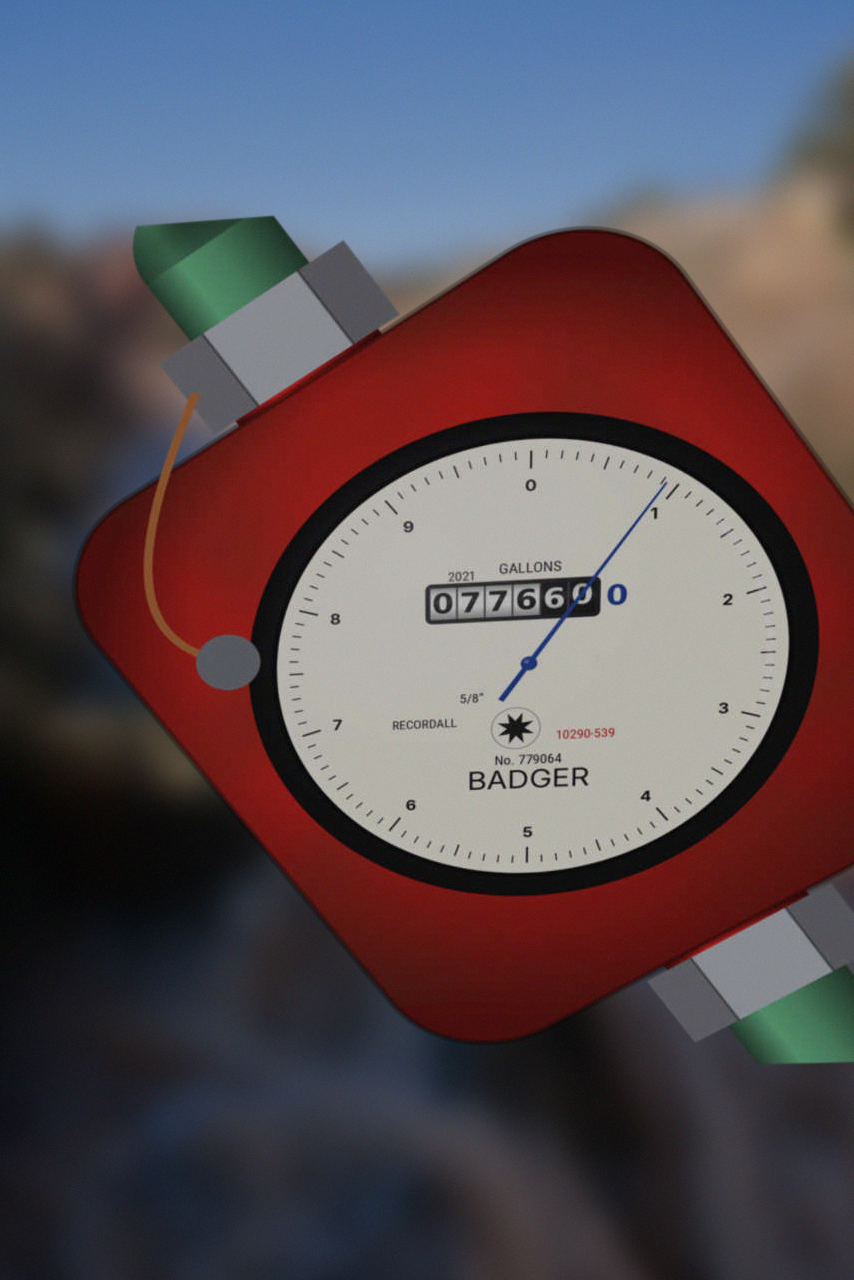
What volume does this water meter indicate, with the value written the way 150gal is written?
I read 776600.9gal
